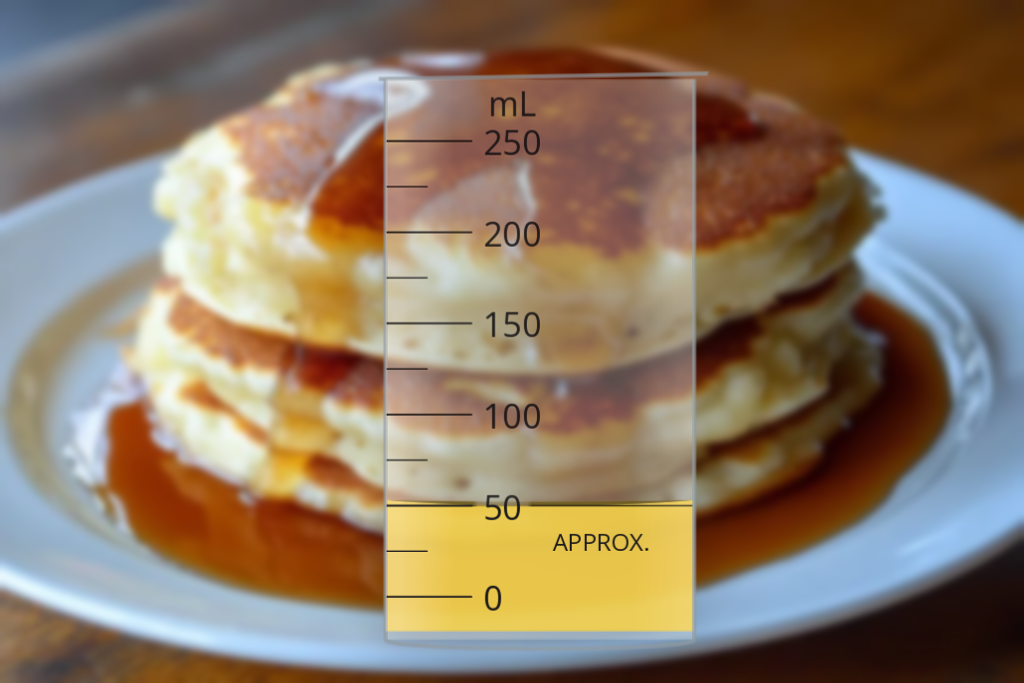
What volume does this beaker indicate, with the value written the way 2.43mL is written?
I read 50mL
